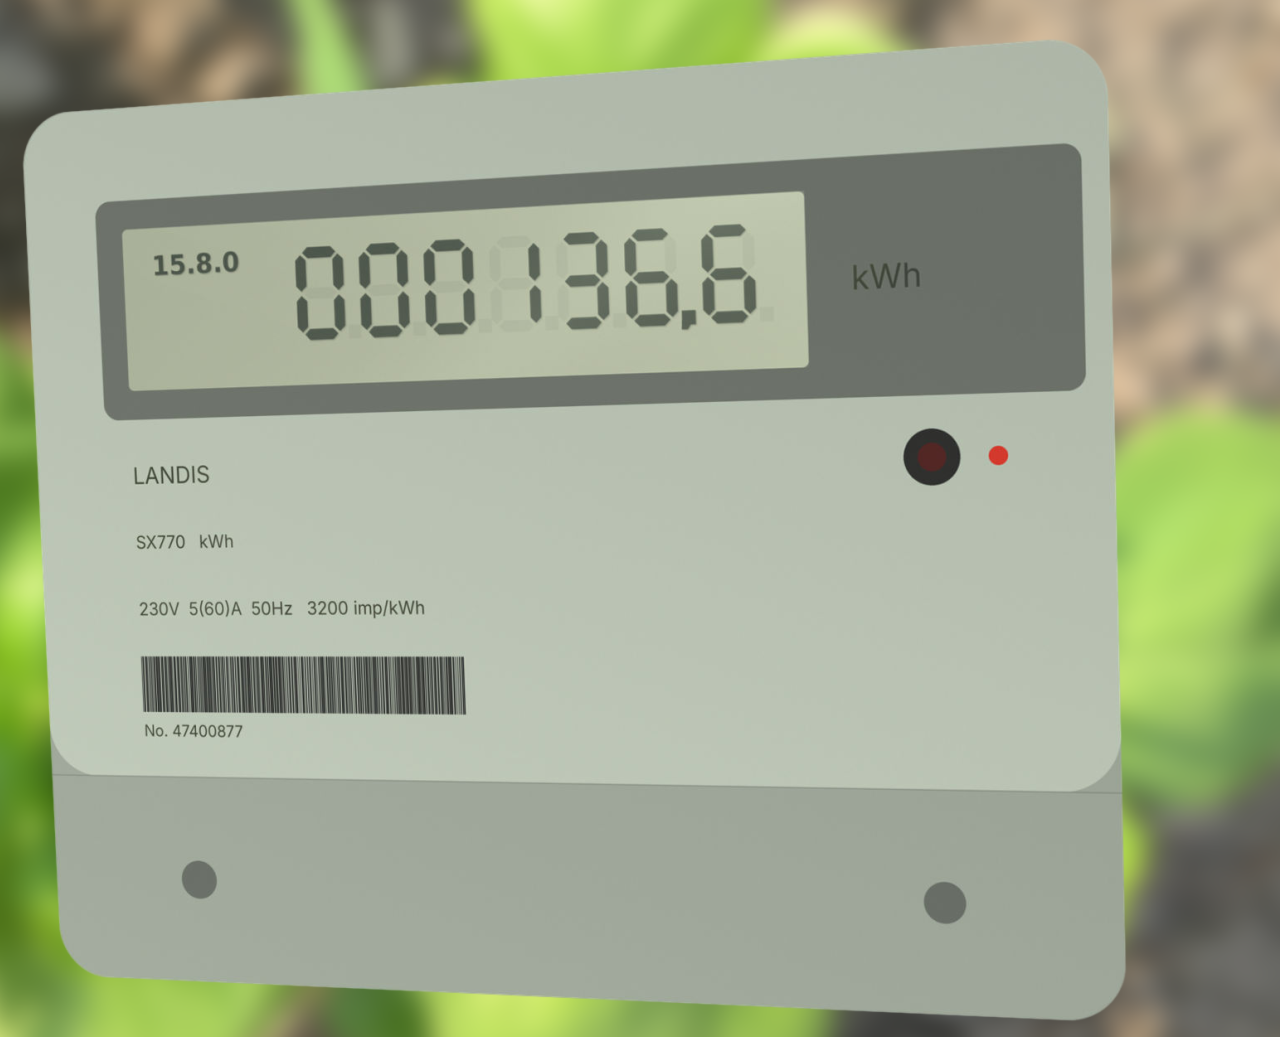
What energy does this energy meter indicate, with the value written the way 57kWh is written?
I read 136.6kWh
